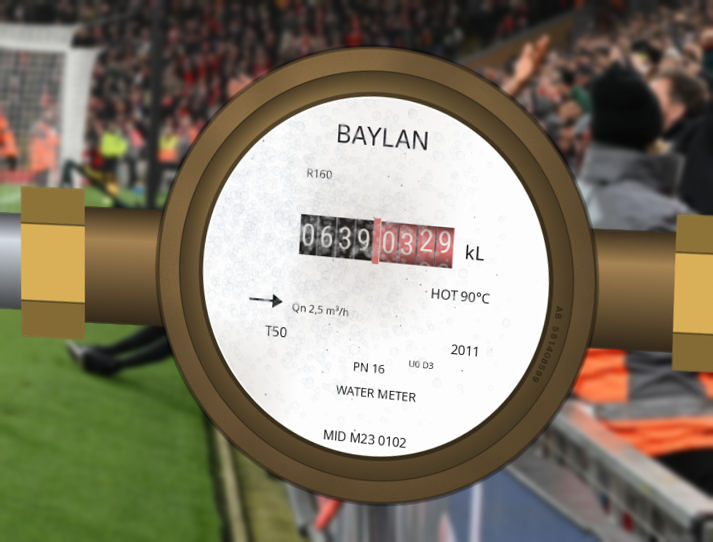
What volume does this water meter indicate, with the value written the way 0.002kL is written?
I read 639.0329kL
